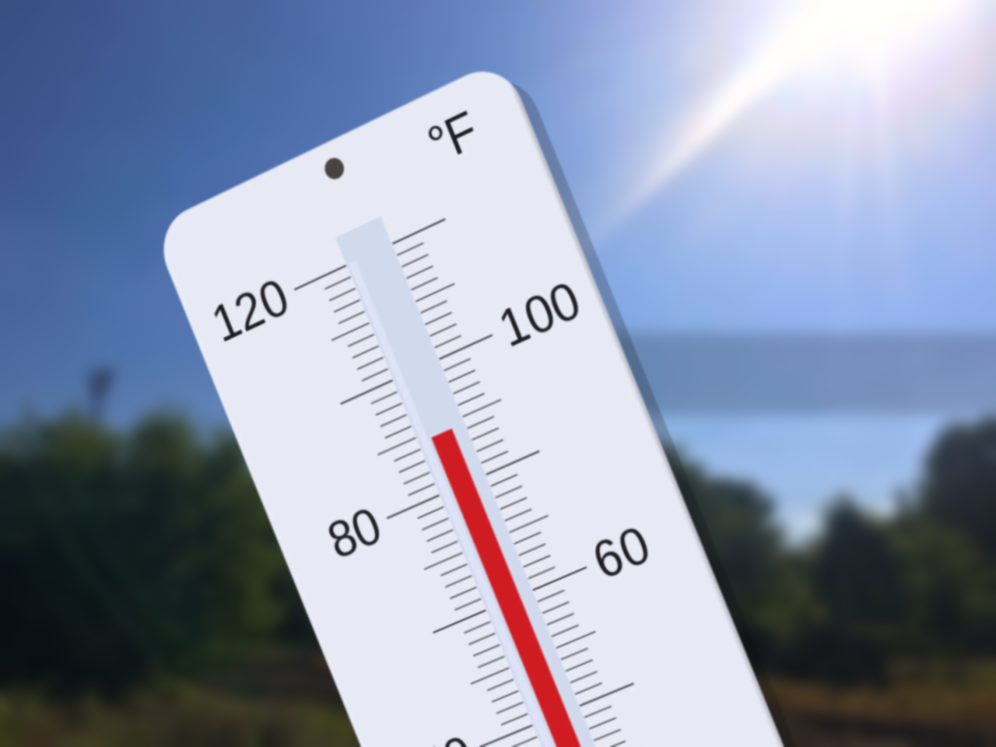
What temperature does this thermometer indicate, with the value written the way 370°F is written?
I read 89°F
